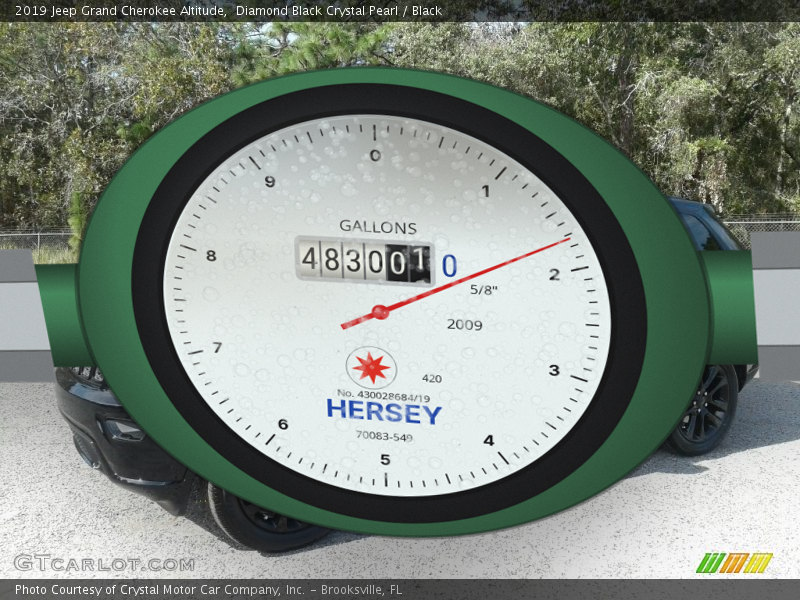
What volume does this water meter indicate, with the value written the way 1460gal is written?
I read 4830011.7gal
